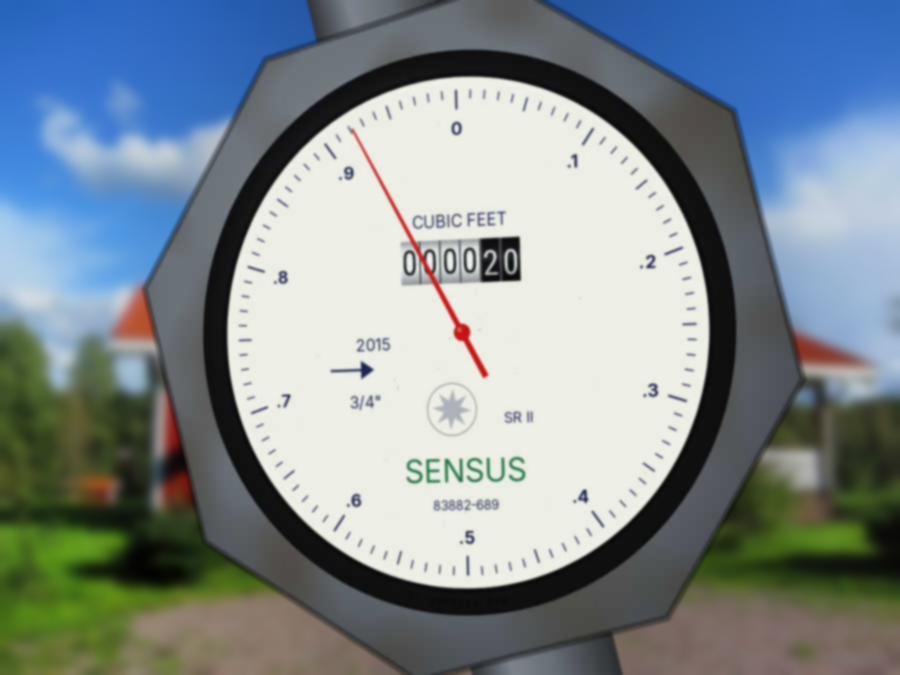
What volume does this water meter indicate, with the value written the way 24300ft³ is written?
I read 19.92ft³
